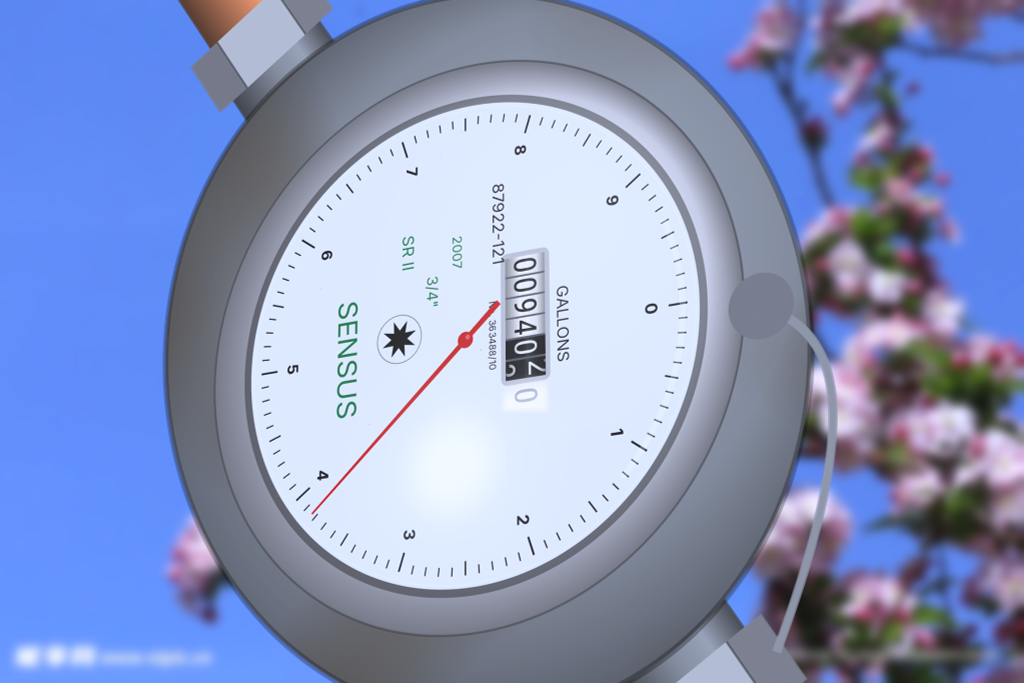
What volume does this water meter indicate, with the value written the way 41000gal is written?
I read 94023.8gal
